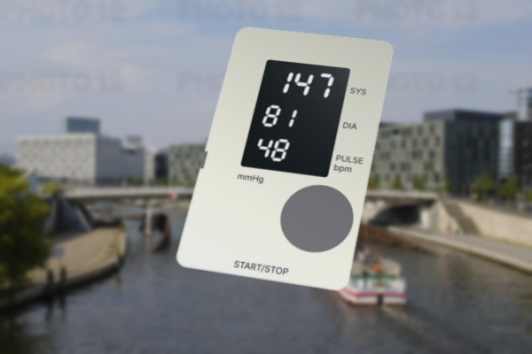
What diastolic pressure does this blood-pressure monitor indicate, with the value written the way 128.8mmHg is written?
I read 81mmHg
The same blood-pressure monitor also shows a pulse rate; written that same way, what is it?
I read 48bpm
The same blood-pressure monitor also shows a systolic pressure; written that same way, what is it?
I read 147mmHg
